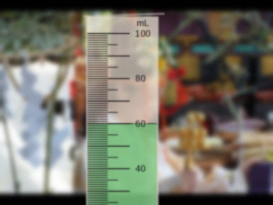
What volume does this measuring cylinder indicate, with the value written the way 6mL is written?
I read 60mL
